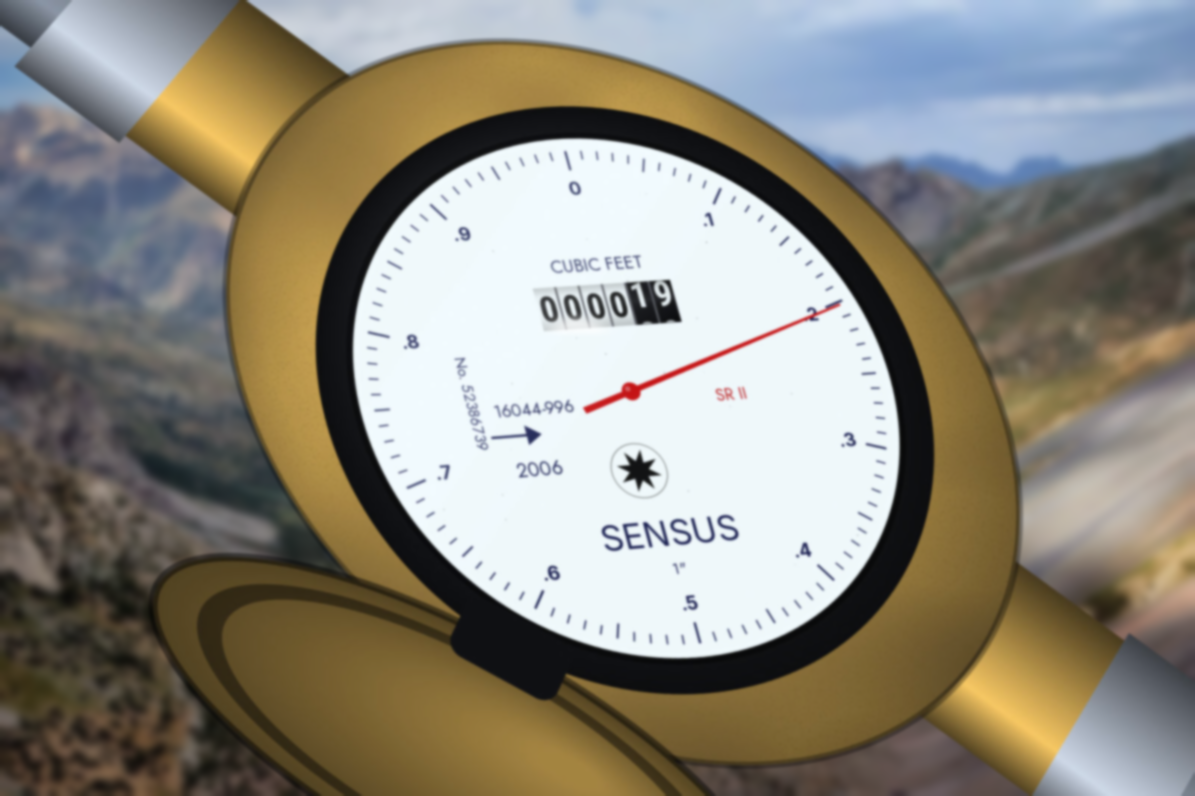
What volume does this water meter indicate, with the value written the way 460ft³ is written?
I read 19.20ft³
